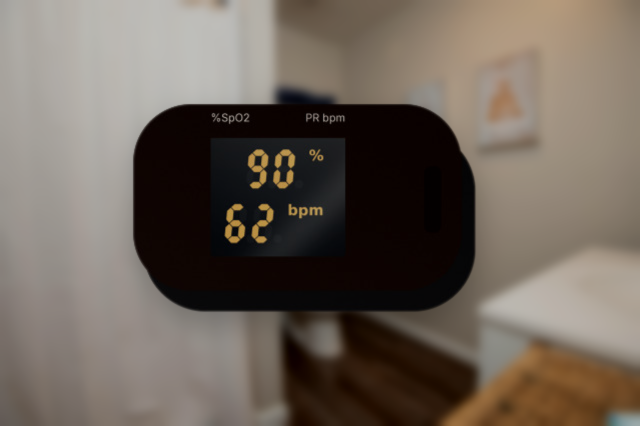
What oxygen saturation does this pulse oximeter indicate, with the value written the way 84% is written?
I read 90%
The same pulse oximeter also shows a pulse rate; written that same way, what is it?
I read 62bpm
